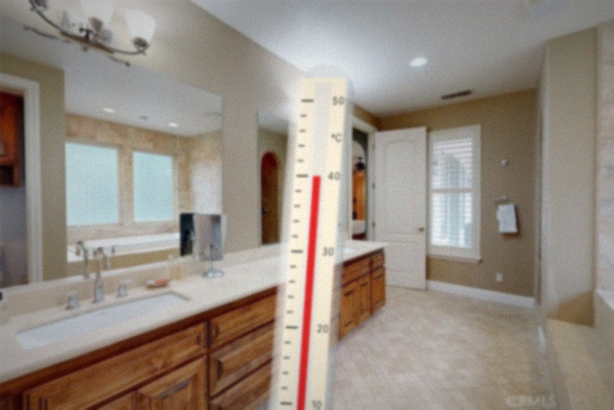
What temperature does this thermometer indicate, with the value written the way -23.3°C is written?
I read 40°C
